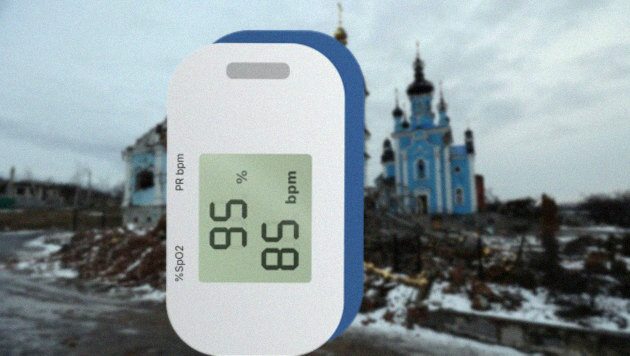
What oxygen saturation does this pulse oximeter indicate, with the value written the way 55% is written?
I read 95%
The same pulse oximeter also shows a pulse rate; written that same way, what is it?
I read 85bpm
